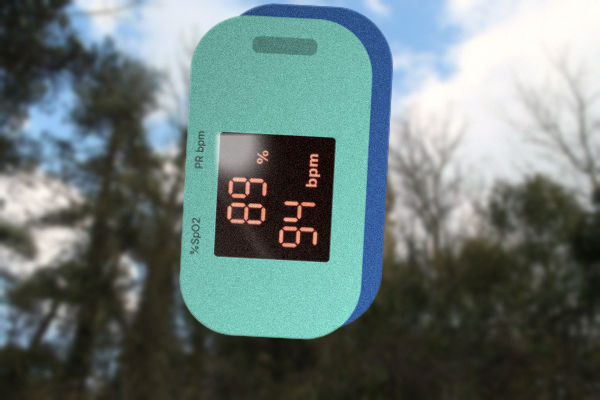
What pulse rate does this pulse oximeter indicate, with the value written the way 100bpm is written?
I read 94bpm
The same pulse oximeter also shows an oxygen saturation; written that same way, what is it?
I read 89%
